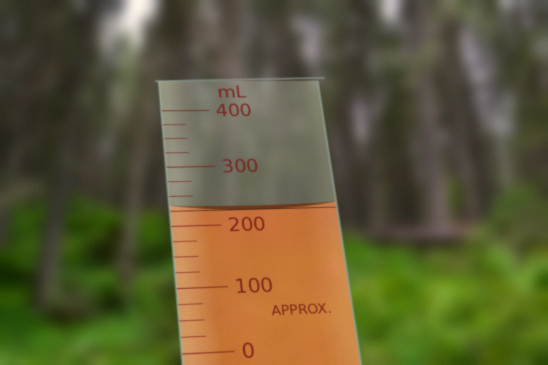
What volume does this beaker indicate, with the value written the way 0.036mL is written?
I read 225mL
